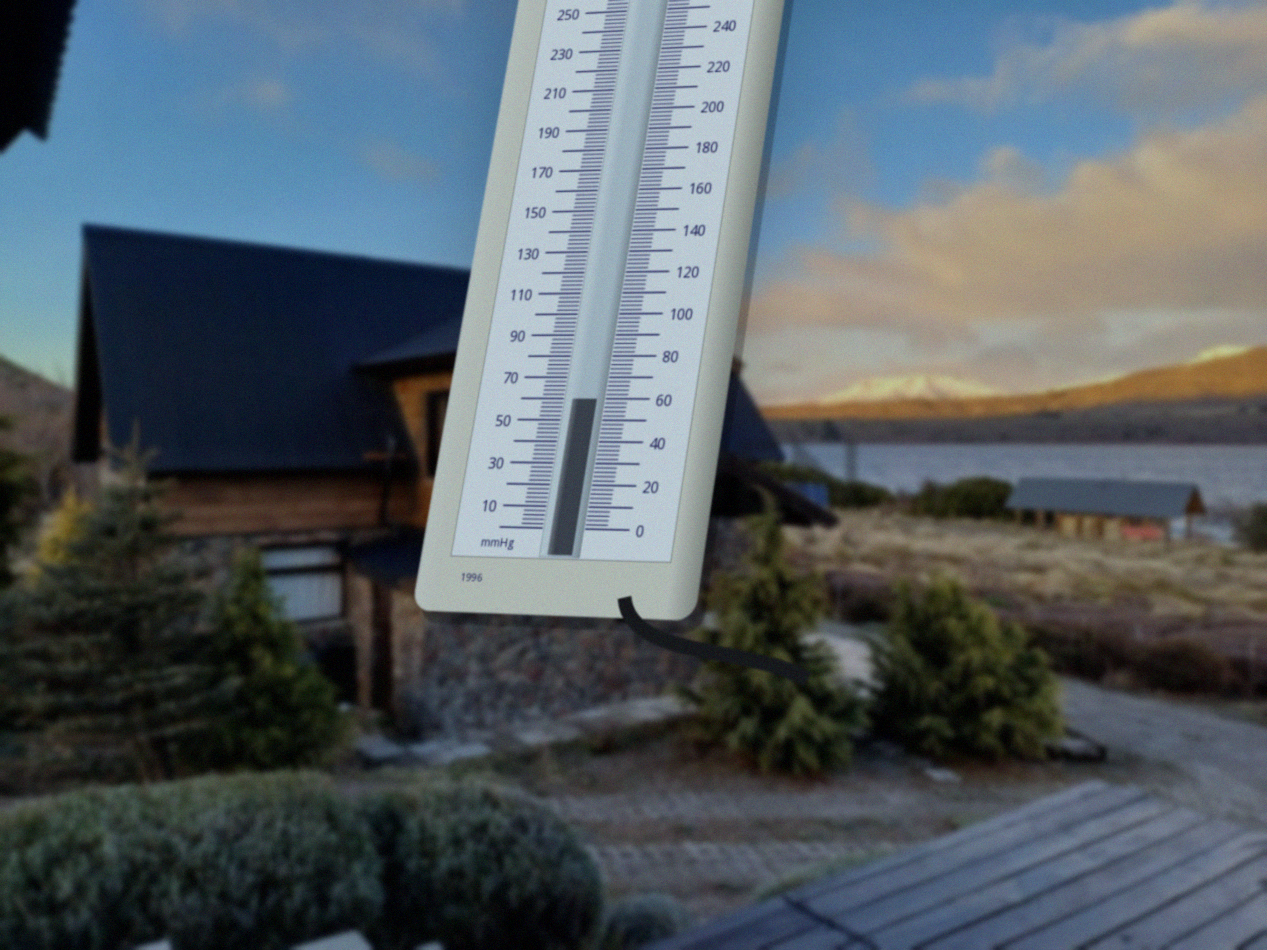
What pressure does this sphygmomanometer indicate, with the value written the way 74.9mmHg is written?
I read 60mmHg
